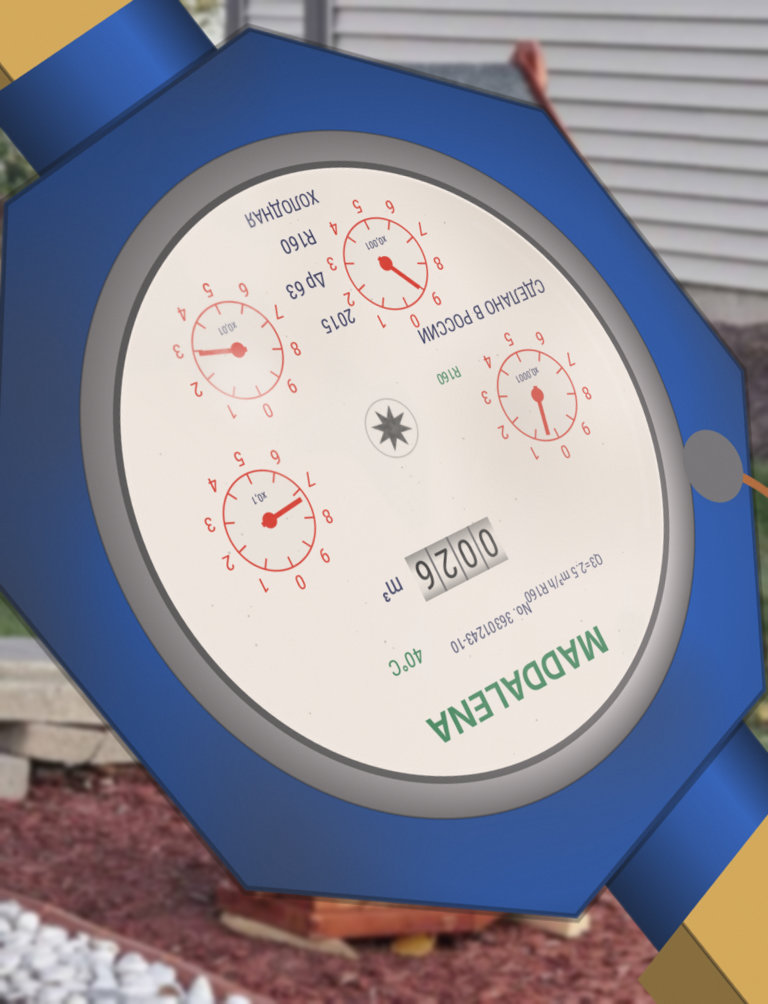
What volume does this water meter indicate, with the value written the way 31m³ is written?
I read 26.7290m³
